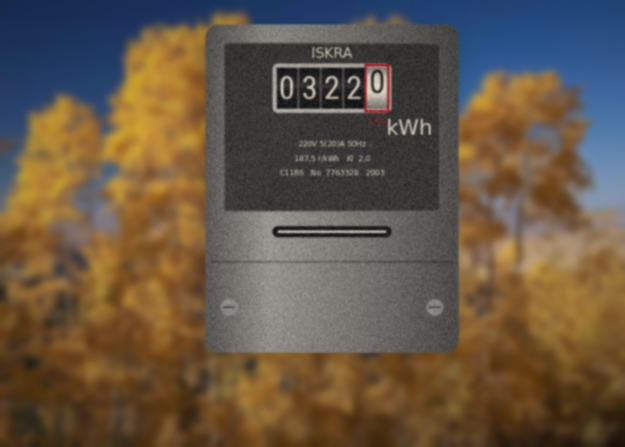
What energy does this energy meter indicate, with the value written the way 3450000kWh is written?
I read 322.0kWh
